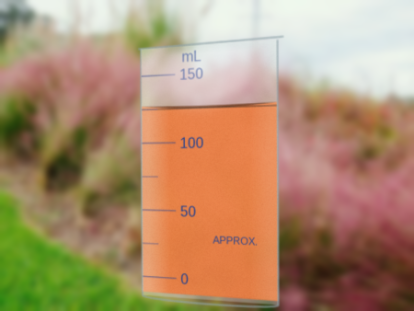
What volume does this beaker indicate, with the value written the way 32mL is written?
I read 125mL
